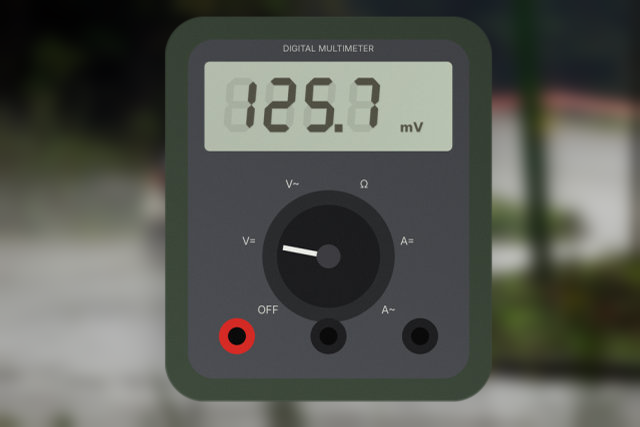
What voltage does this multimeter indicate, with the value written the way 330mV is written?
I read 125.7mV
